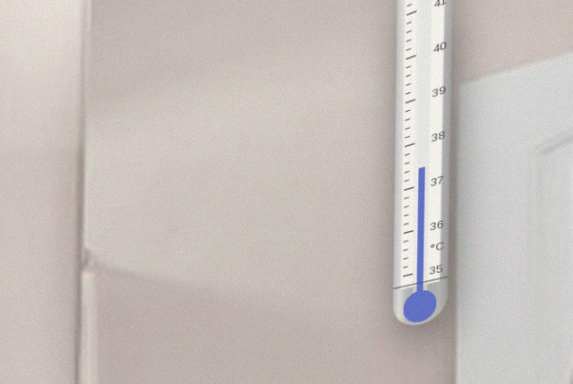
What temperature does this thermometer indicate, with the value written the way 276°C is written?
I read 37.4°C
